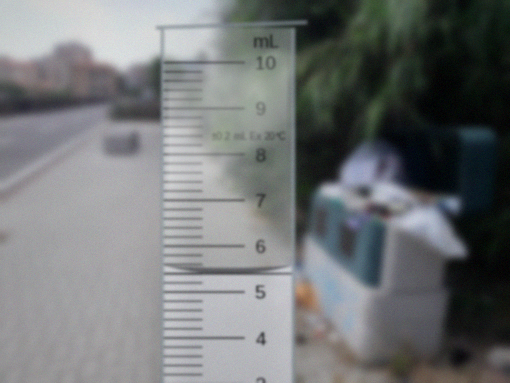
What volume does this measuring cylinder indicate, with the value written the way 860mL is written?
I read 5.4mL
